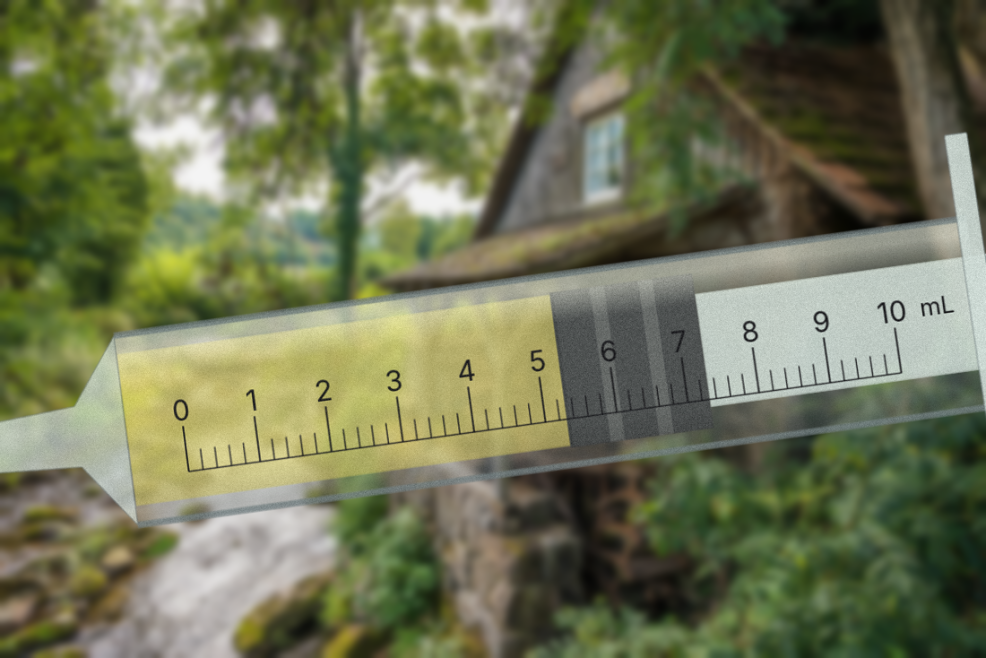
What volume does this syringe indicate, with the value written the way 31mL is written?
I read 5.3mL
